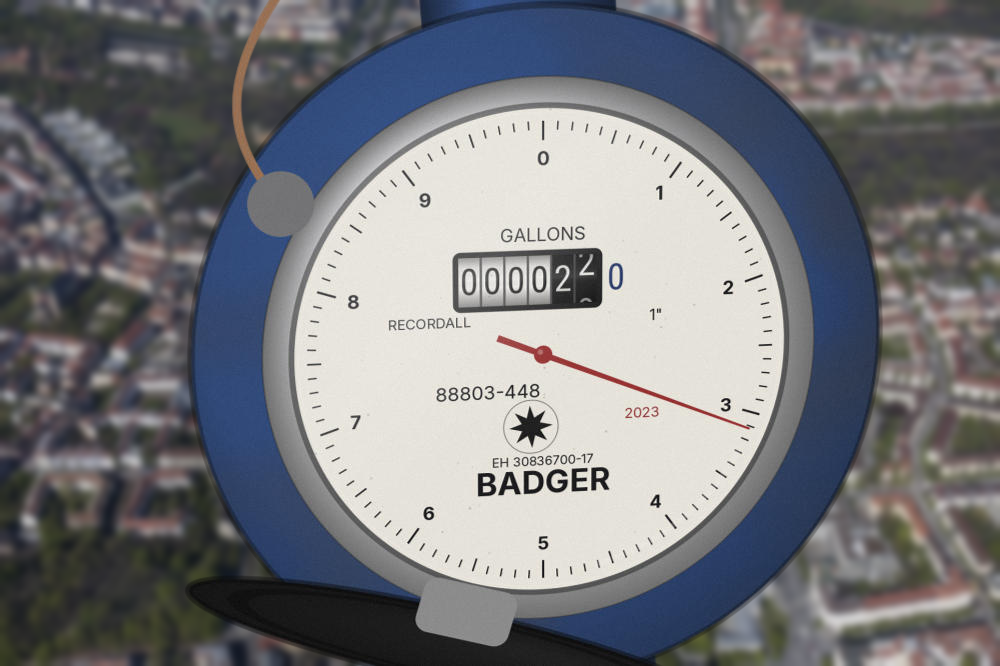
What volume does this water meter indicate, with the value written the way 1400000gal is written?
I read 223.1gal
